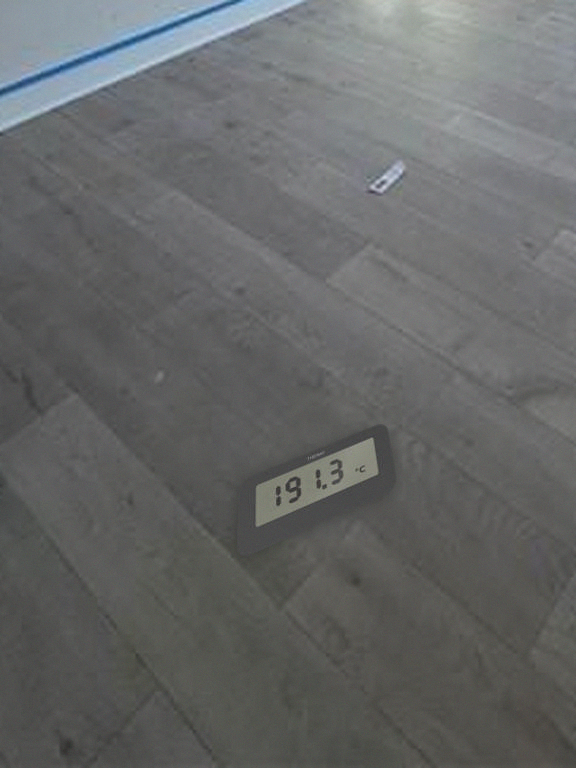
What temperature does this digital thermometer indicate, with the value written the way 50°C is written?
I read 191.3°C
